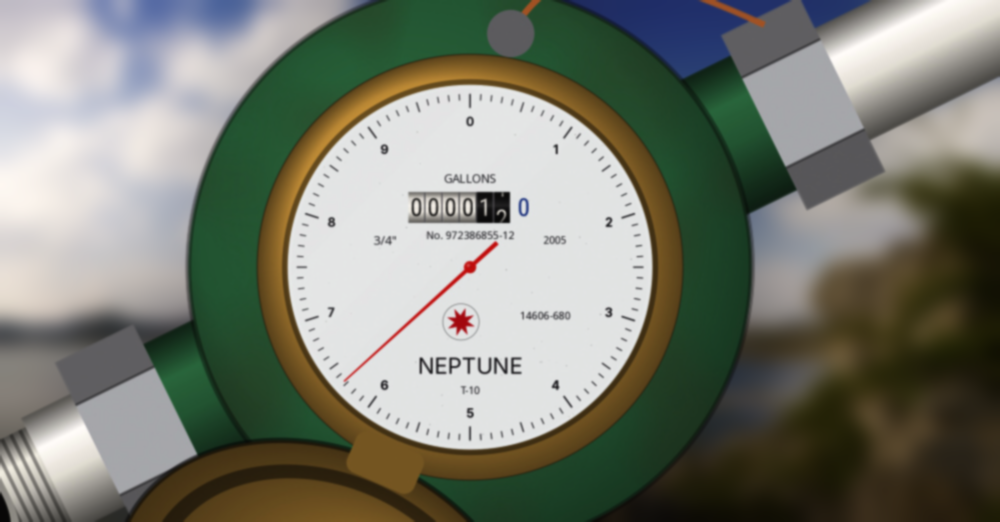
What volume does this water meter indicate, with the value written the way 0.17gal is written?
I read 116.3gal
